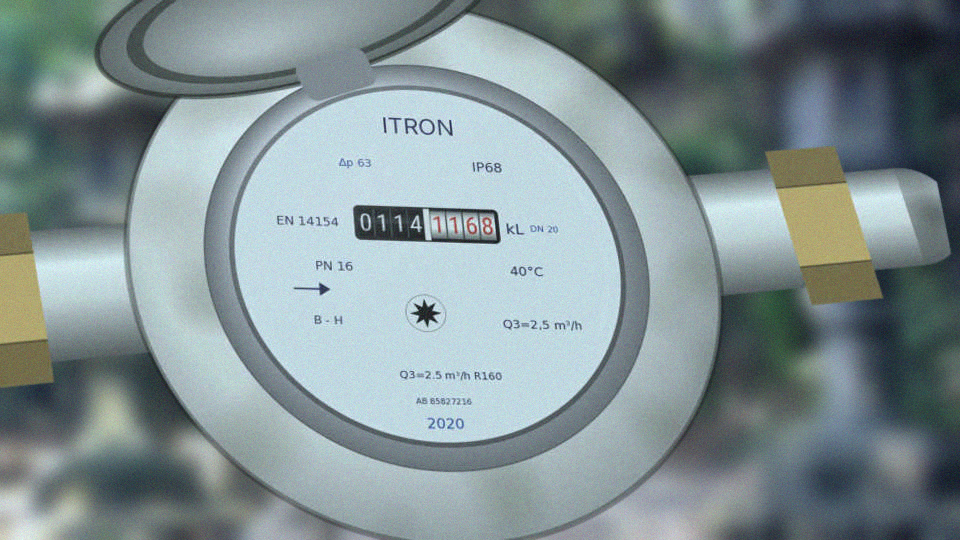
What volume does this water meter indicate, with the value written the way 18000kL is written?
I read 114.1168kL
